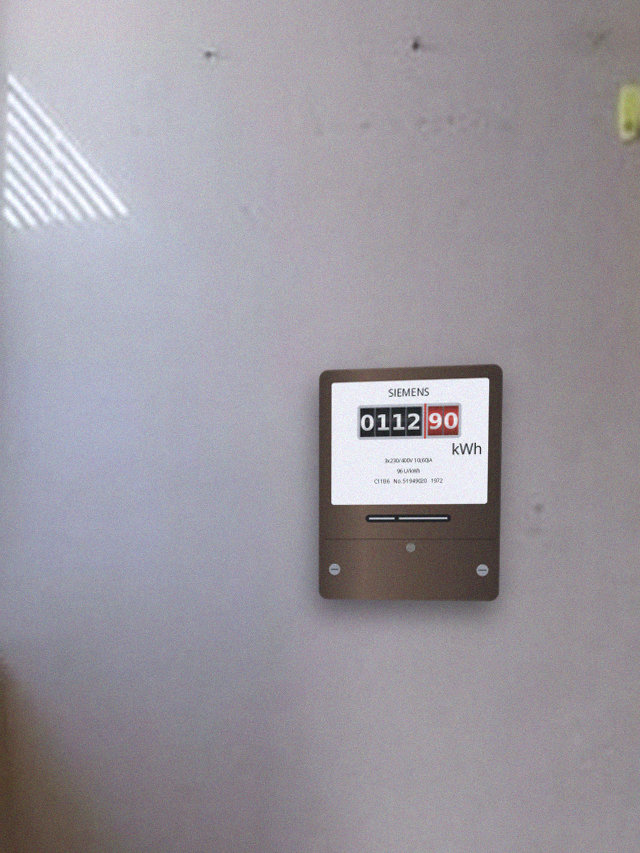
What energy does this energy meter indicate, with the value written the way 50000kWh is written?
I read 112.90kWh
